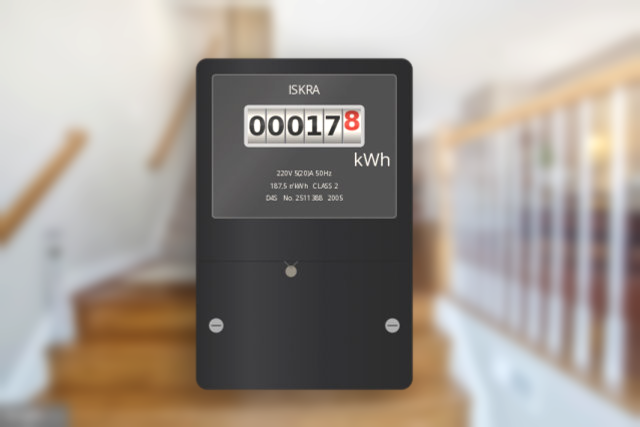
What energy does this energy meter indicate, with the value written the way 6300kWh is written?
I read 17.8kWh
